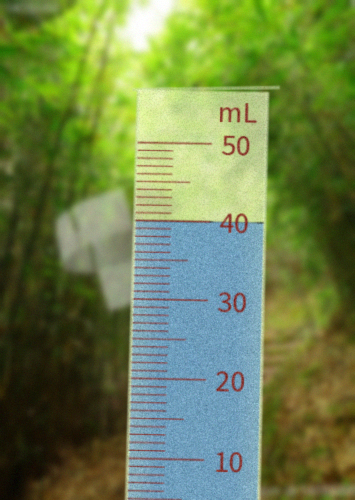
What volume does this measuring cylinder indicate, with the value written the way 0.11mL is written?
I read 40mL
